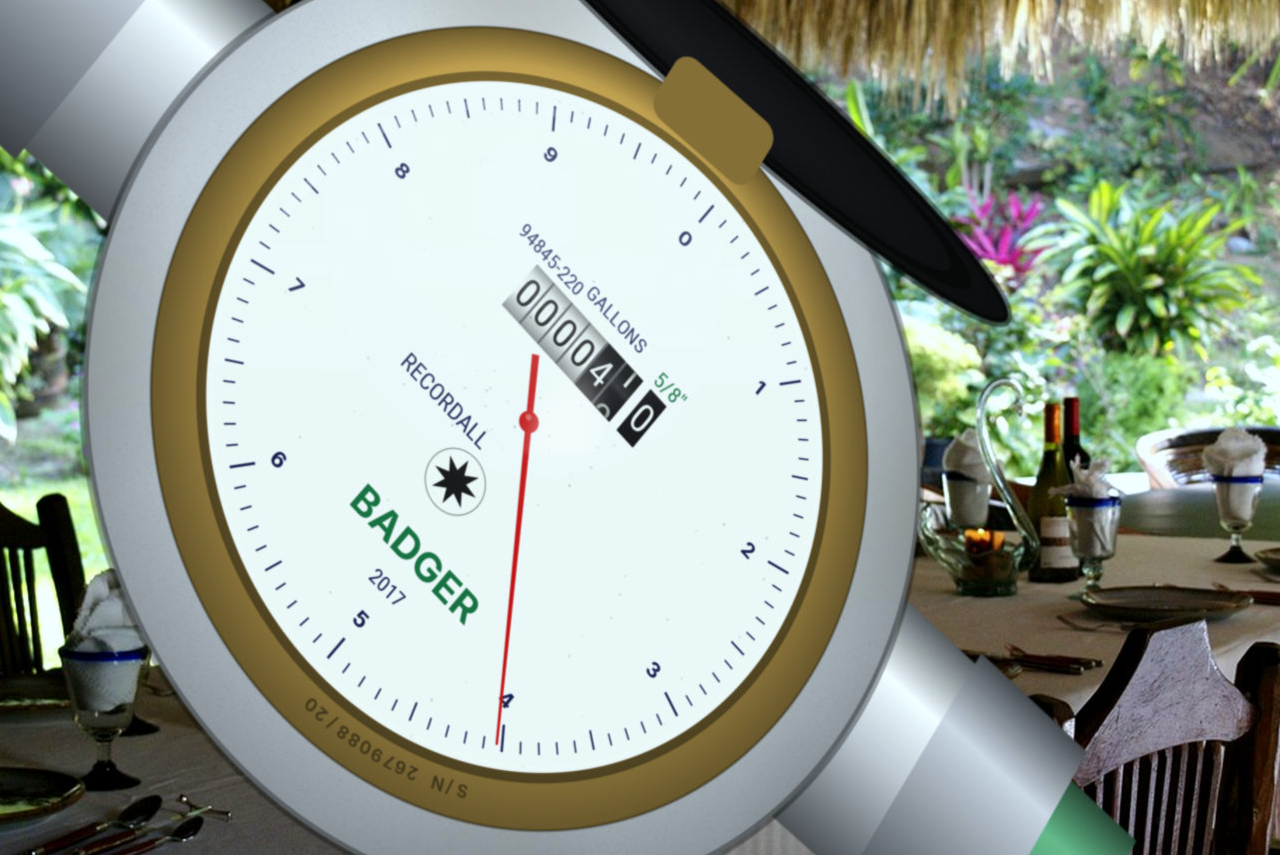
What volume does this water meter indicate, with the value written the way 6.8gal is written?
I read 414.0gal
